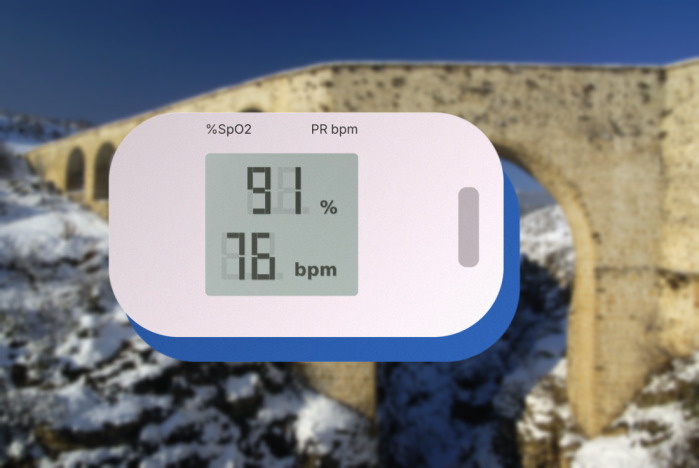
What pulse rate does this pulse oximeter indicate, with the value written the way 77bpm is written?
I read 76bpm
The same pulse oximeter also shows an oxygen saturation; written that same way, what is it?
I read 91%
